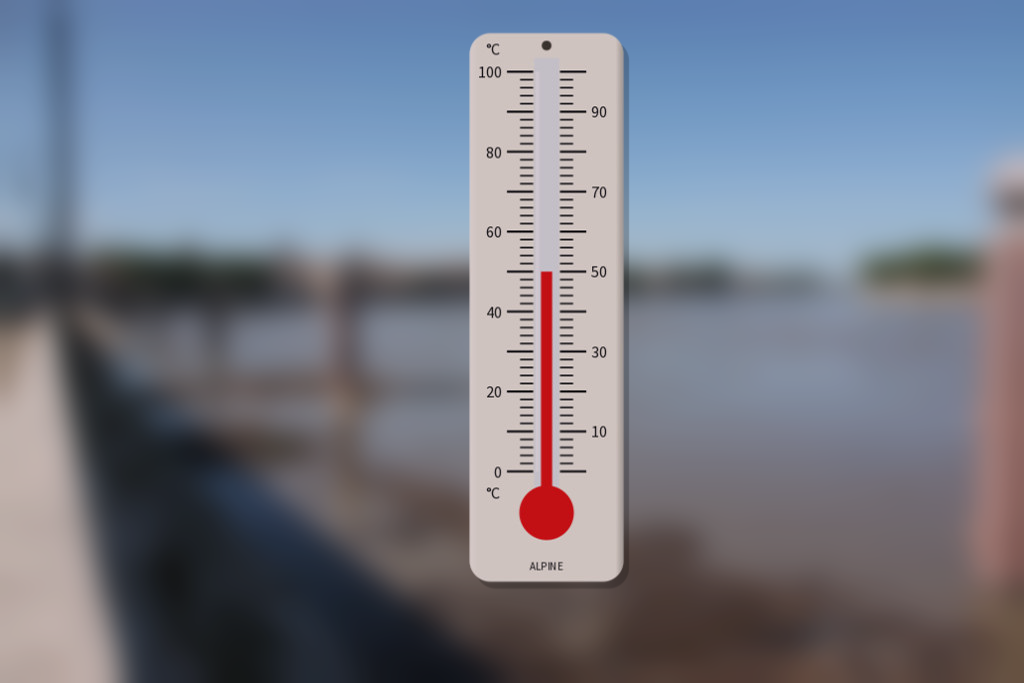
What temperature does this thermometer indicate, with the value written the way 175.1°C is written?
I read 50°C
